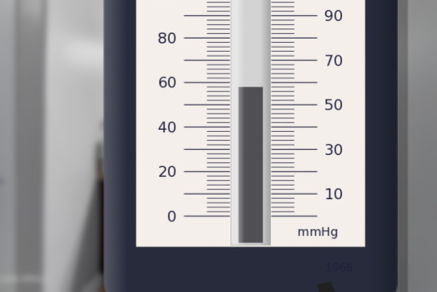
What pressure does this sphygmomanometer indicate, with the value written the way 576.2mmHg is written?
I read 58mmHg
